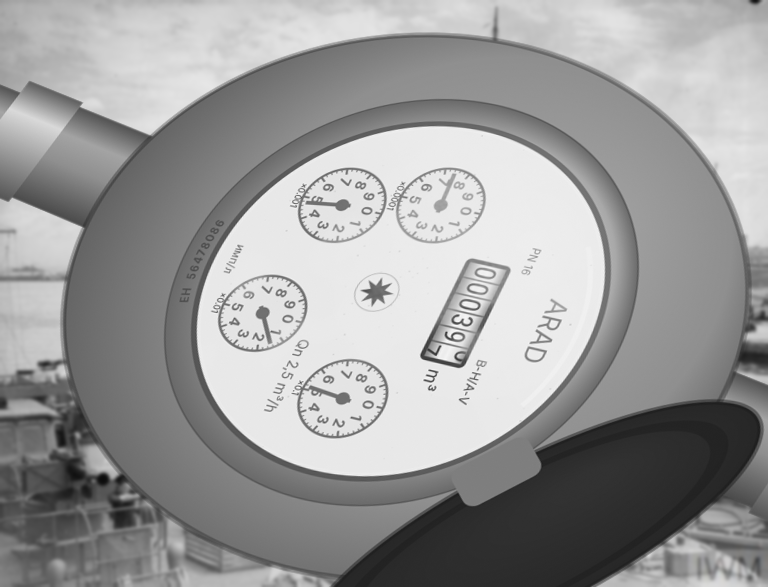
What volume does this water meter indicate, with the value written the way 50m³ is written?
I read 396.5147m³
